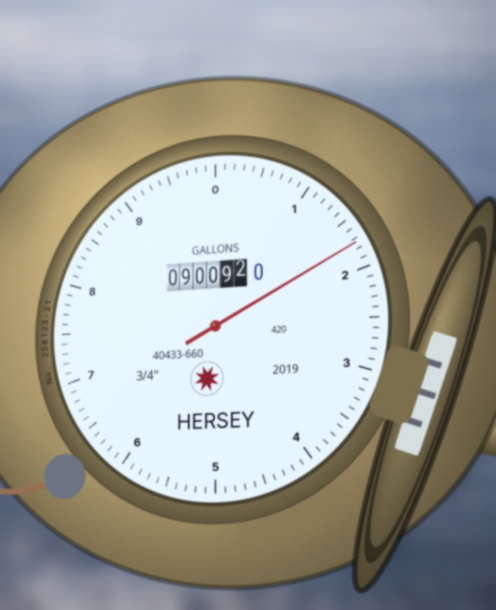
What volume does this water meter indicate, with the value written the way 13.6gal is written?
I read 900921.7gal
